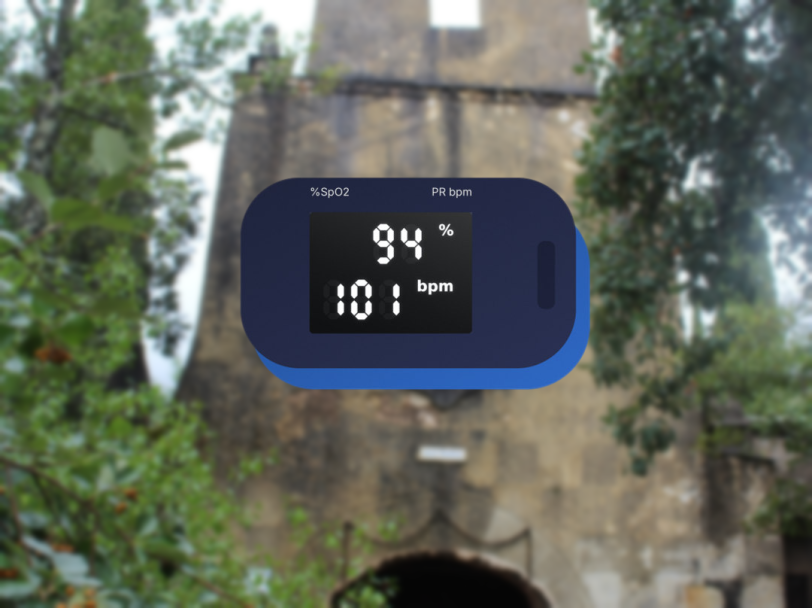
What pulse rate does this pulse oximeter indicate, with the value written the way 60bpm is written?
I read 101bpm
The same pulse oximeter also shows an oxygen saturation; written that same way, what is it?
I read 94%
